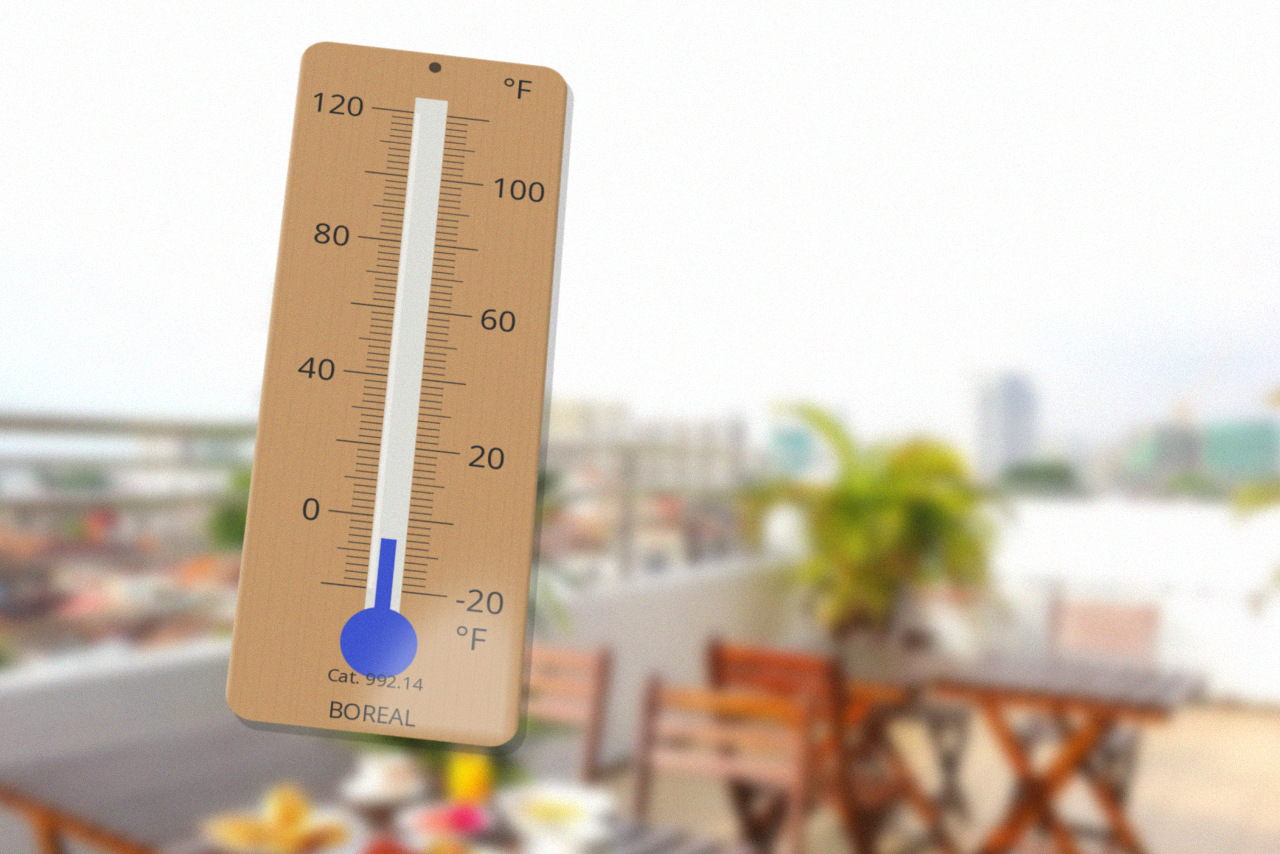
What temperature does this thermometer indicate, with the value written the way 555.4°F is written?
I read -6°F
